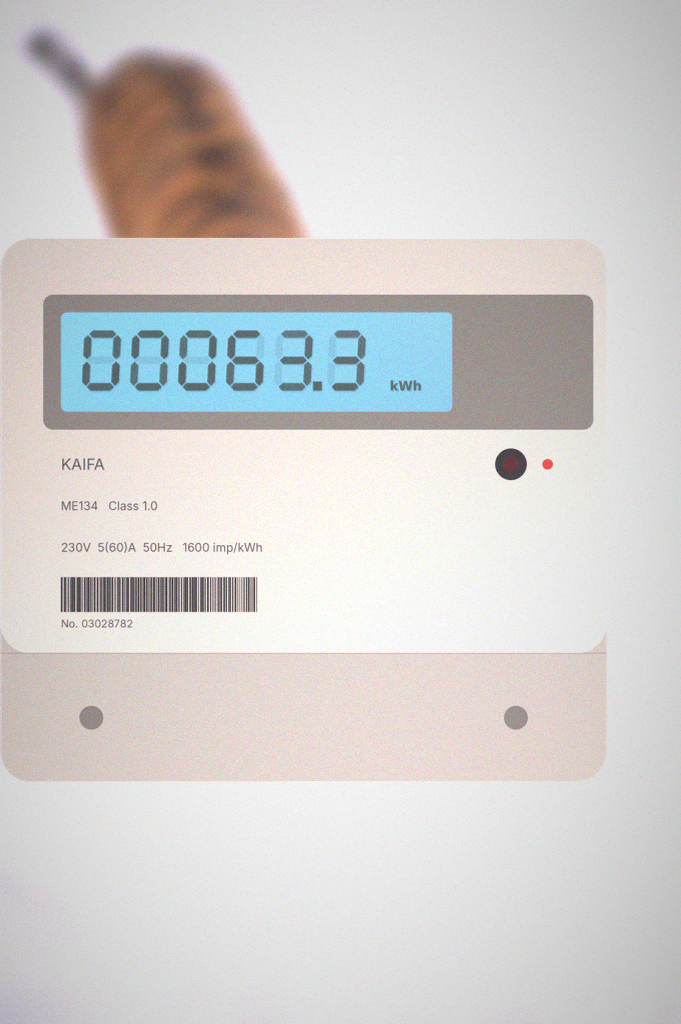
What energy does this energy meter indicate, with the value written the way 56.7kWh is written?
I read 63.3kWh
